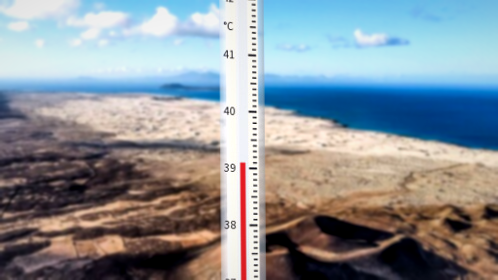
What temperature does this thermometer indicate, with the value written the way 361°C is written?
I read 39.1°C
